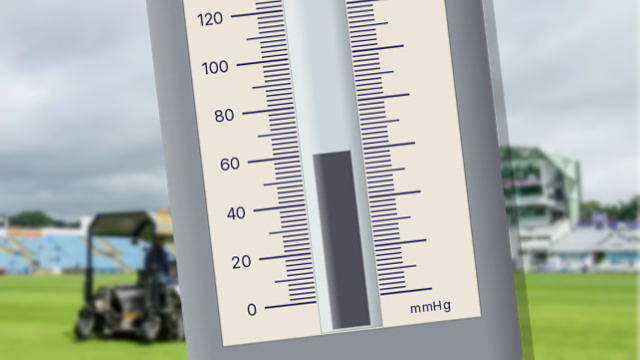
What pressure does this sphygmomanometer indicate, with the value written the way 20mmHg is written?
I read 60mmHg
